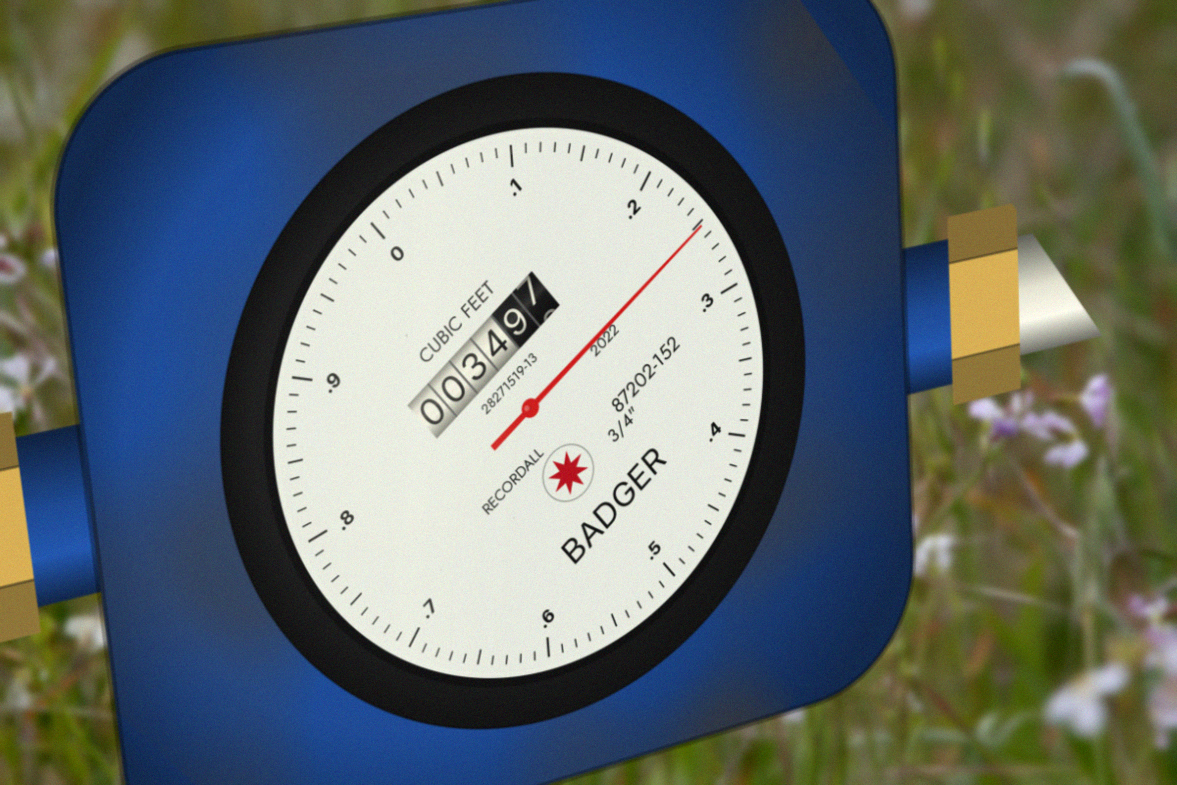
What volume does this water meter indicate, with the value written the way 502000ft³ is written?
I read 3497.25ft³
